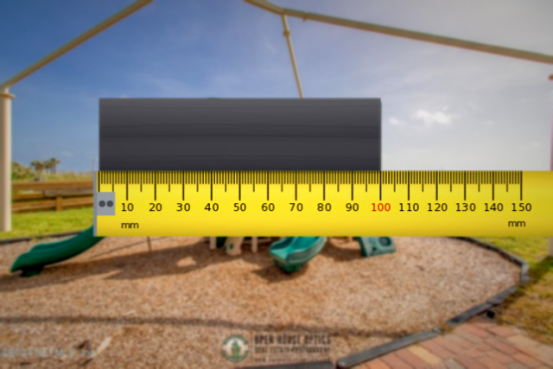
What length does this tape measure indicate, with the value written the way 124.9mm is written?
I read 100mm
